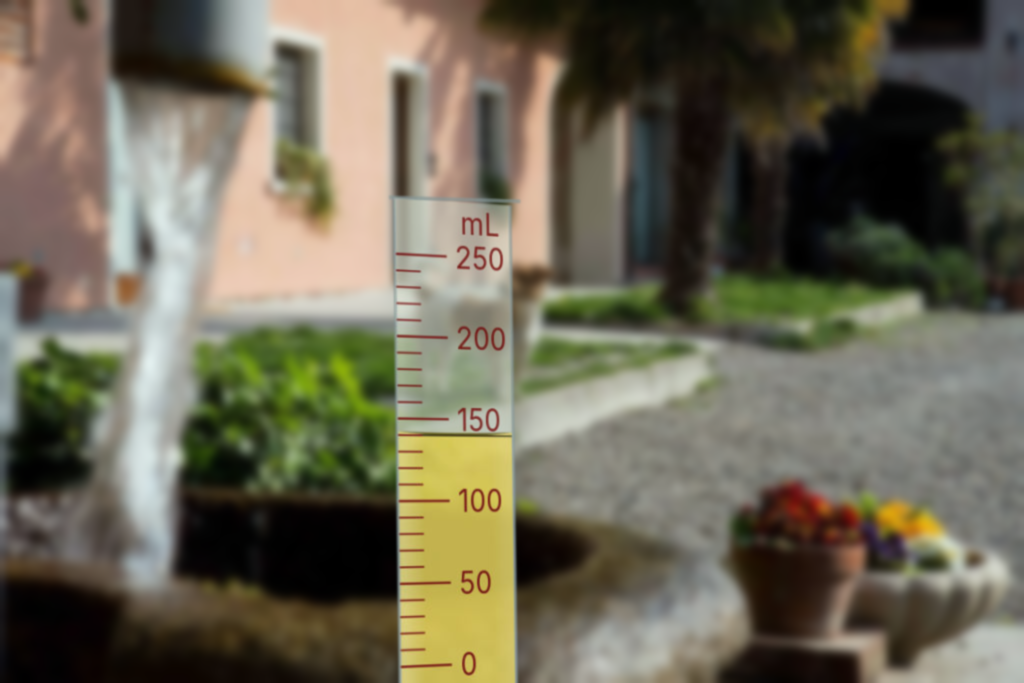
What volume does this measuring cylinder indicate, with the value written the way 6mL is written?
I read 140mL
